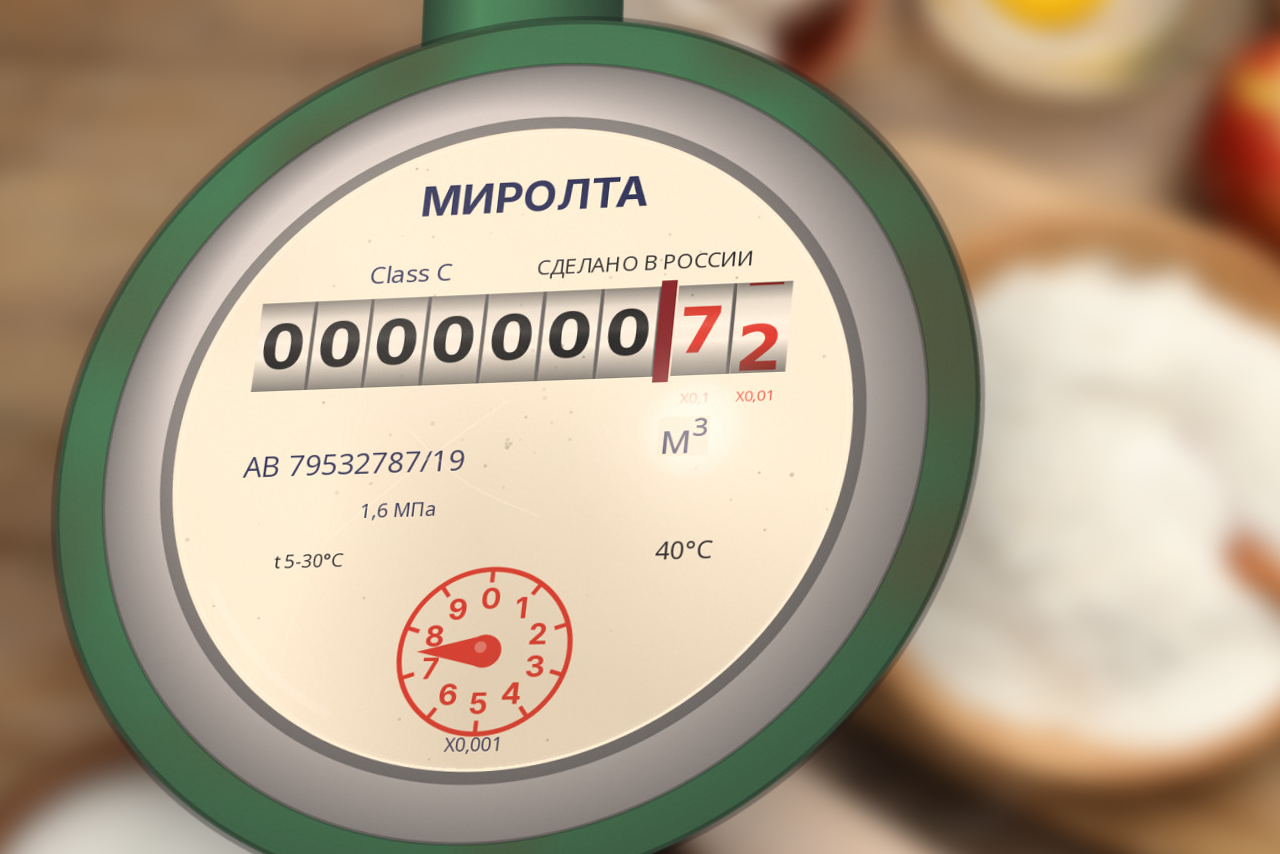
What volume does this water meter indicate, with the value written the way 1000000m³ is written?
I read 0.717m³
